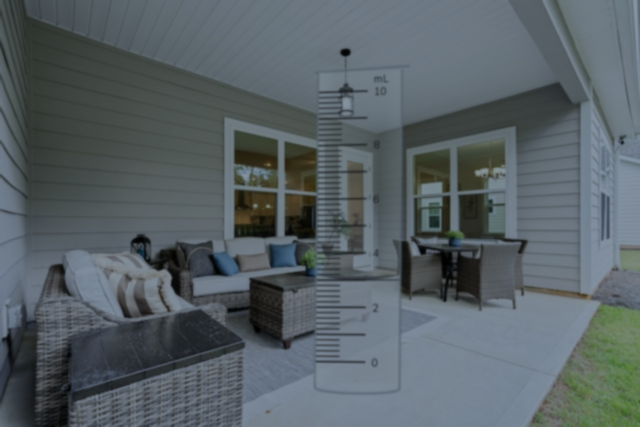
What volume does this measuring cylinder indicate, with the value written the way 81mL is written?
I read 3mL
